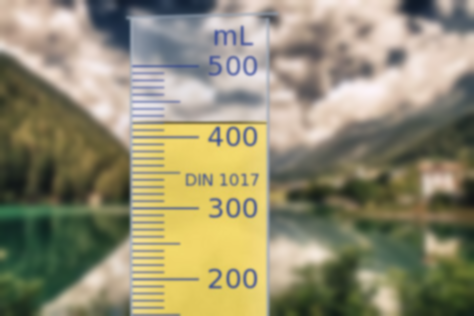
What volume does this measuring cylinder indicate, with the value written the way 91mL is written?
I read 420mL
